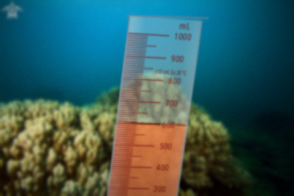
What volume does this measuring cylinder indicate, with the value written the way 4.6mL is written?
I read 600mL
